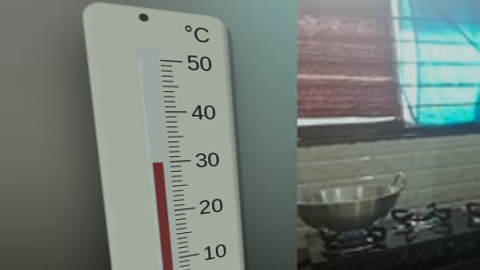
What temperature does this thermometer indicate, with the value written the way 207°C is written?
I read 30°C
